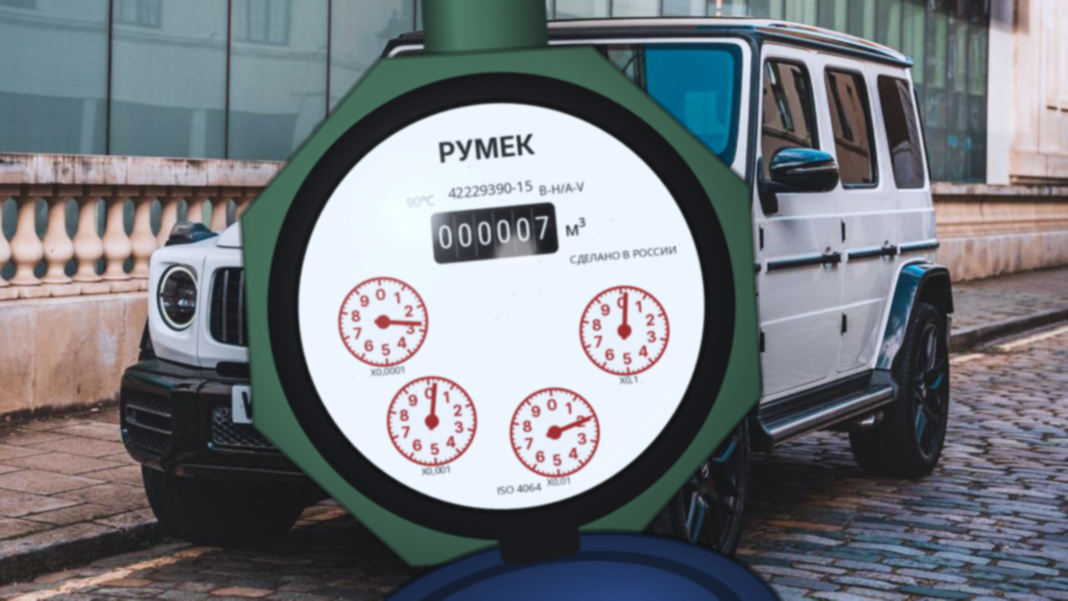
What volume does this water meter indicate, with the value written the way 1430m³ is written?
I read 7.0202m³
